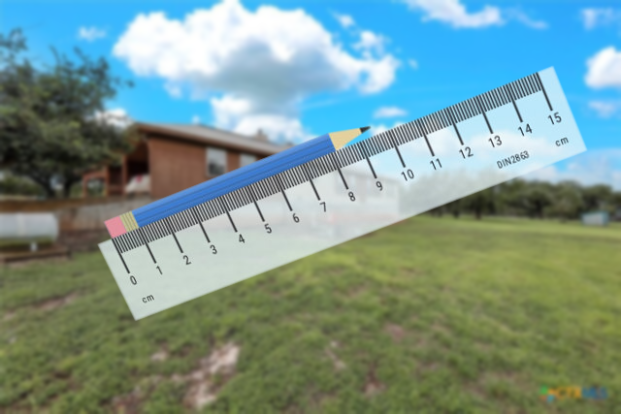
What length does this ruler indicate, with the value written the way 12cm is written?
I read 9.5cm
